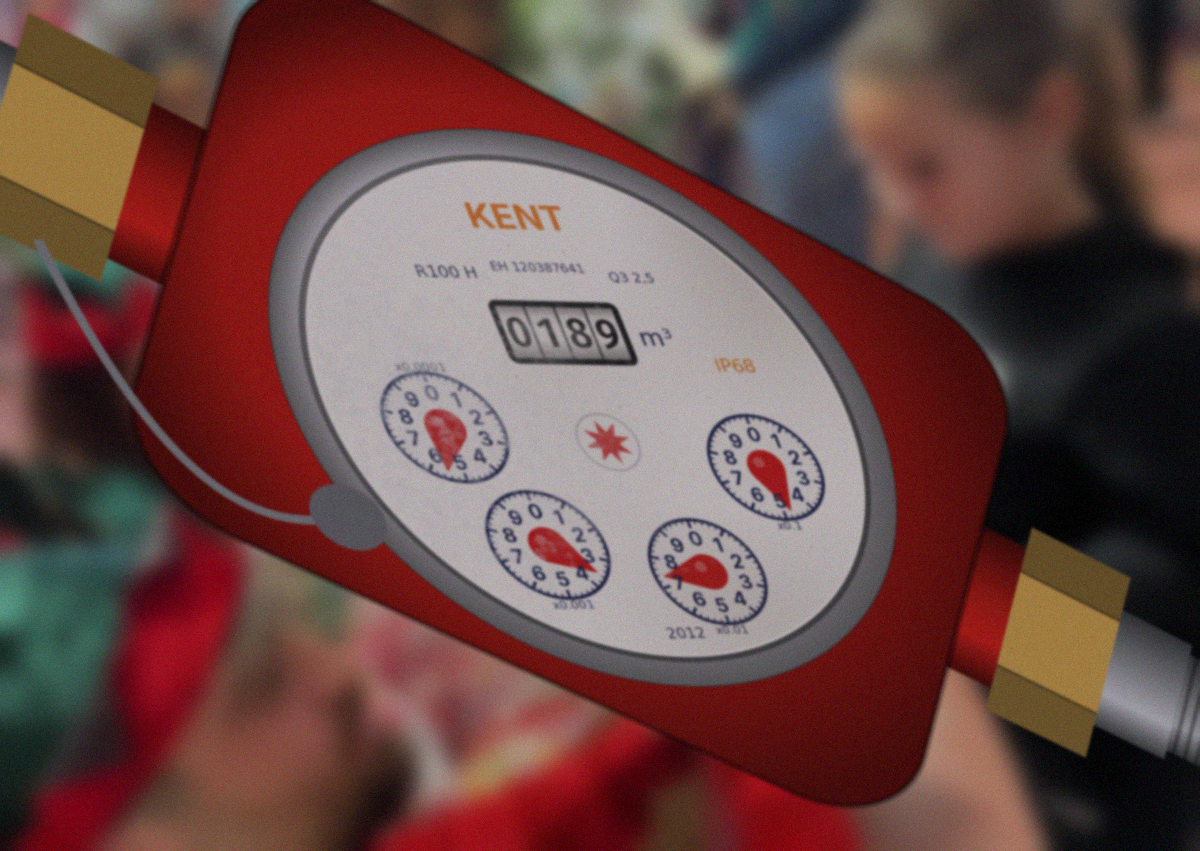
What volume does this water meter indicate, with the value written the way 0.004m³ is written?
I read 189.4735m³
